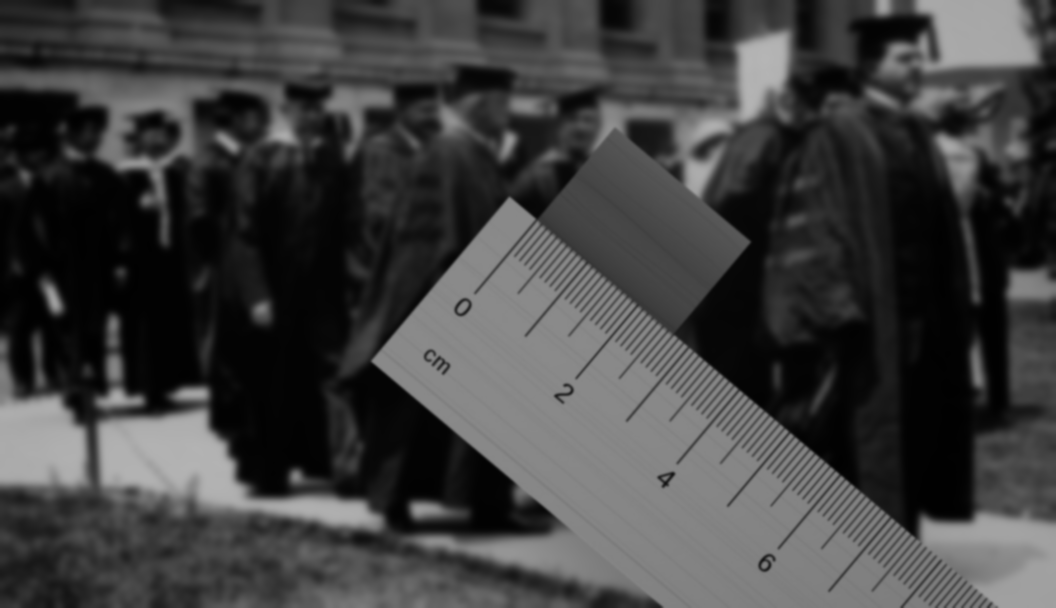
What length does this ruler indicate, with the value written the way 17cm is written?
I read 2.7cm
